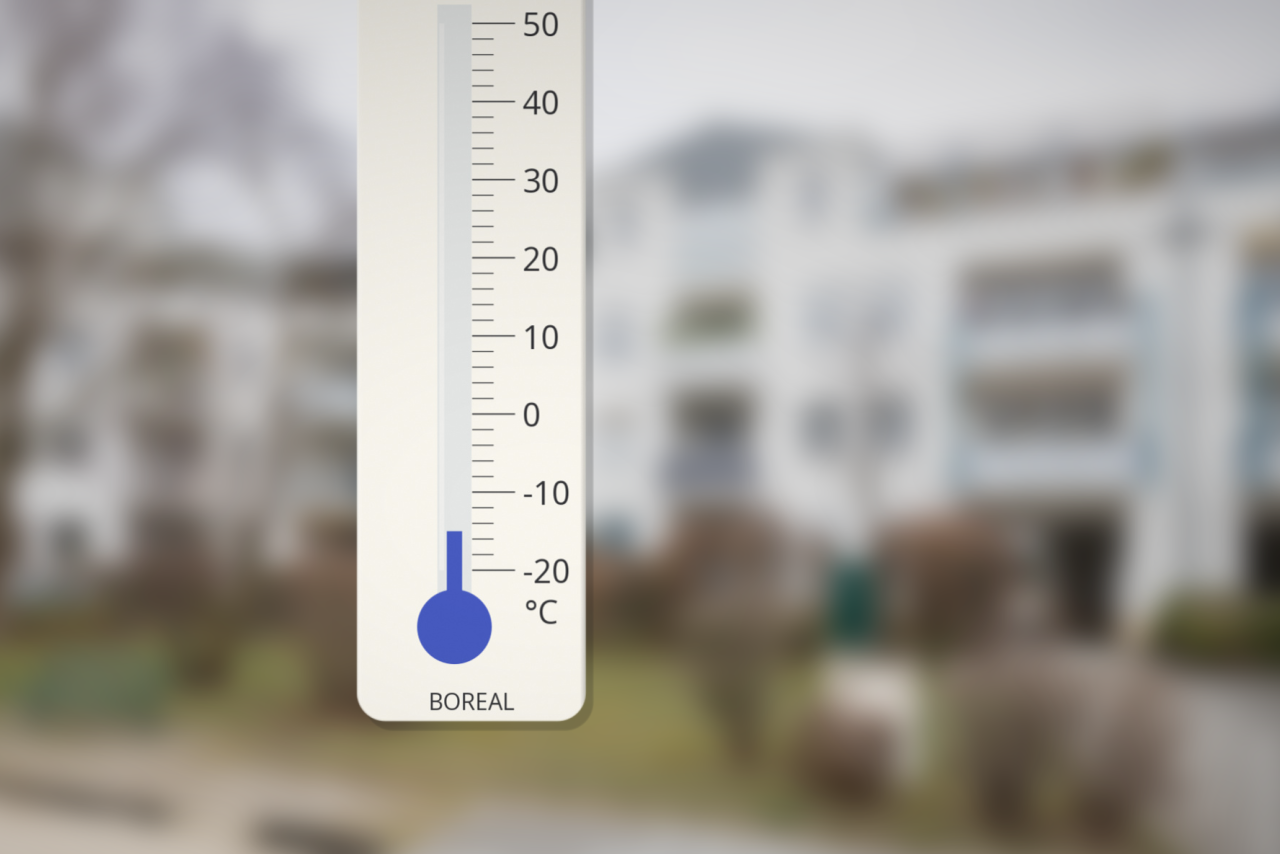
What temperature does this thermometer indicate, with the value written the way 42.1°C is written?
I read -15°C
